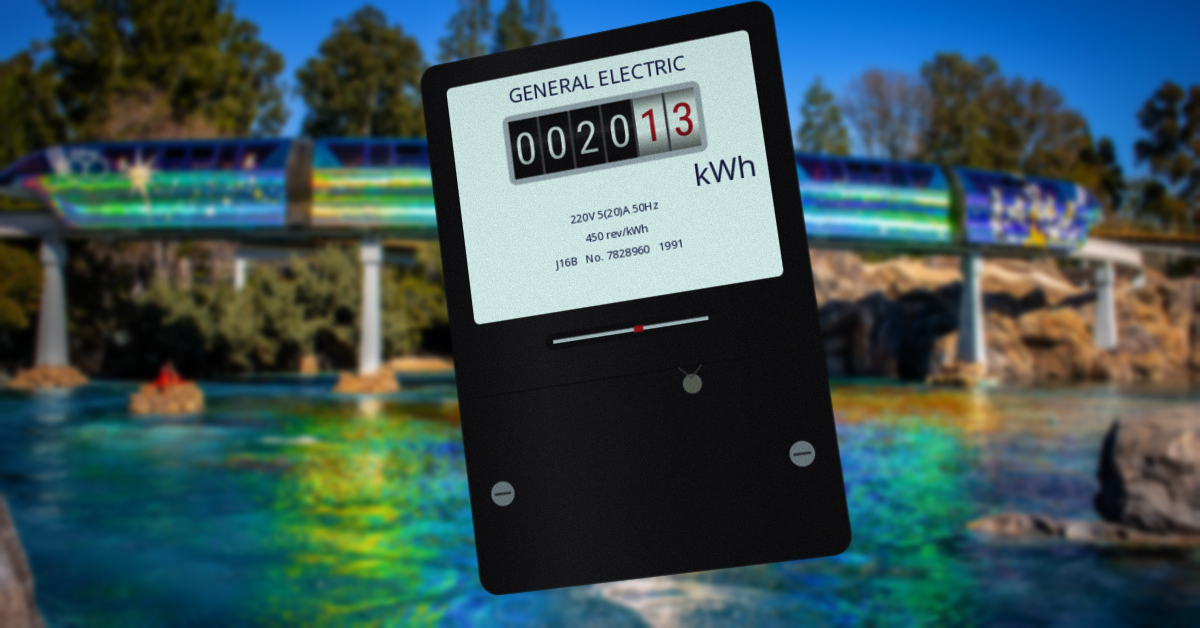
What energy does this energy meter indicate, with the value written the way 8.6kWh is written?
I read 20.13kWh
